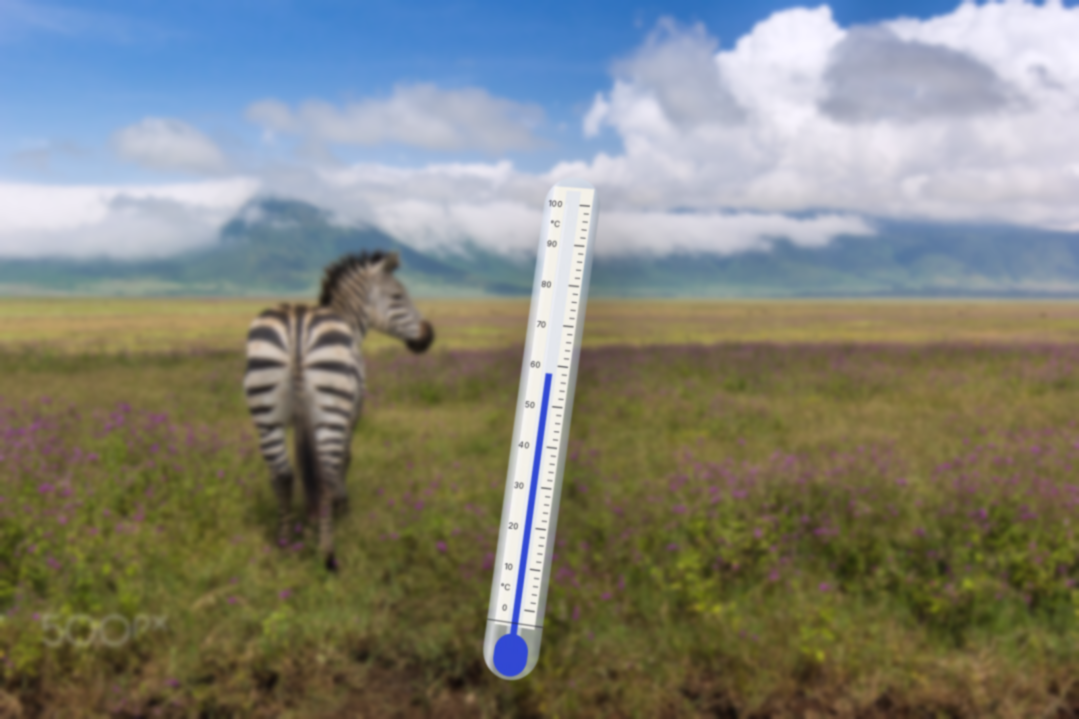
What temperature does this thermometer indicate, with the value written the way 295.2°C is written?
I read 58°C
